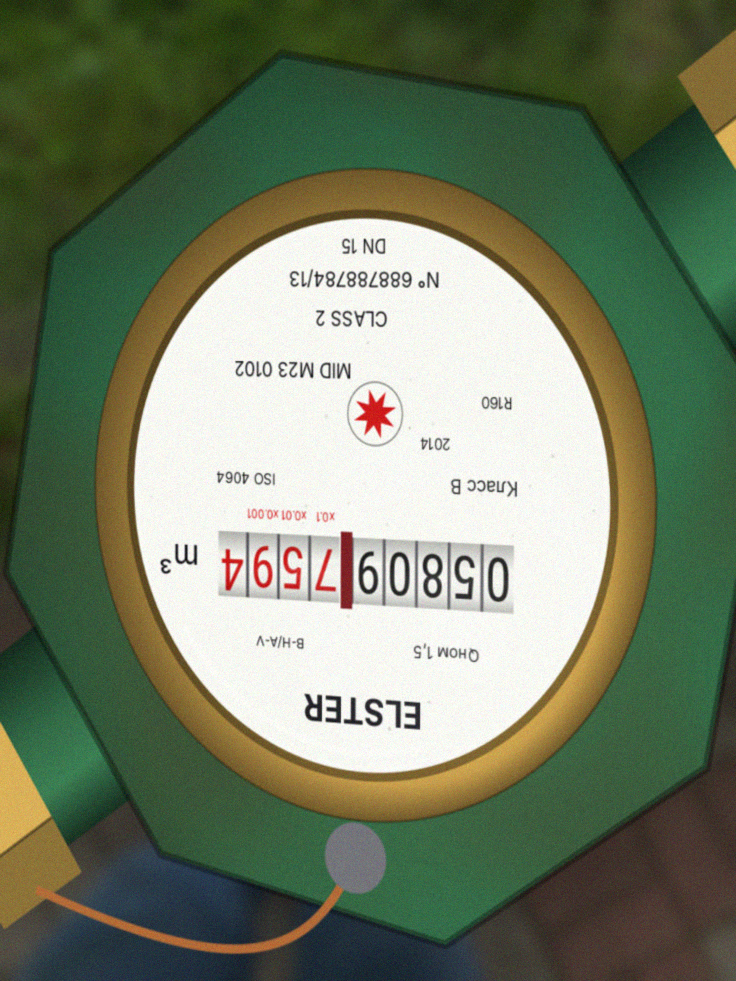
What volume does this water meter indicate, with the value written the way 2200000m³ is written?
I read 5809.7594m³
